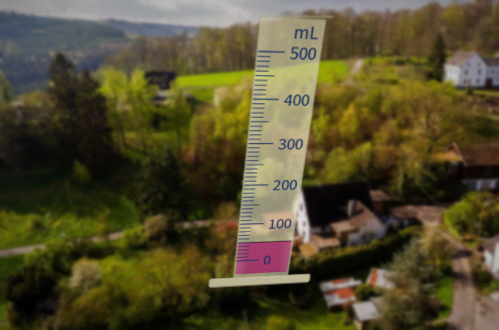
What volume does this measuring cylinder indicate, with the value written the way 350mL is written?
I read 50mL
